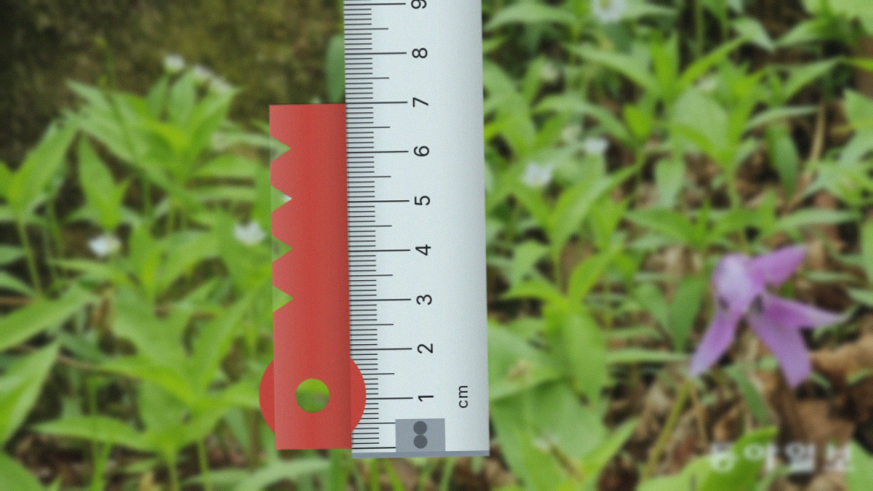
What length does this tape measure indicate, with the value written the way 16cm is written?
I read 7cm
